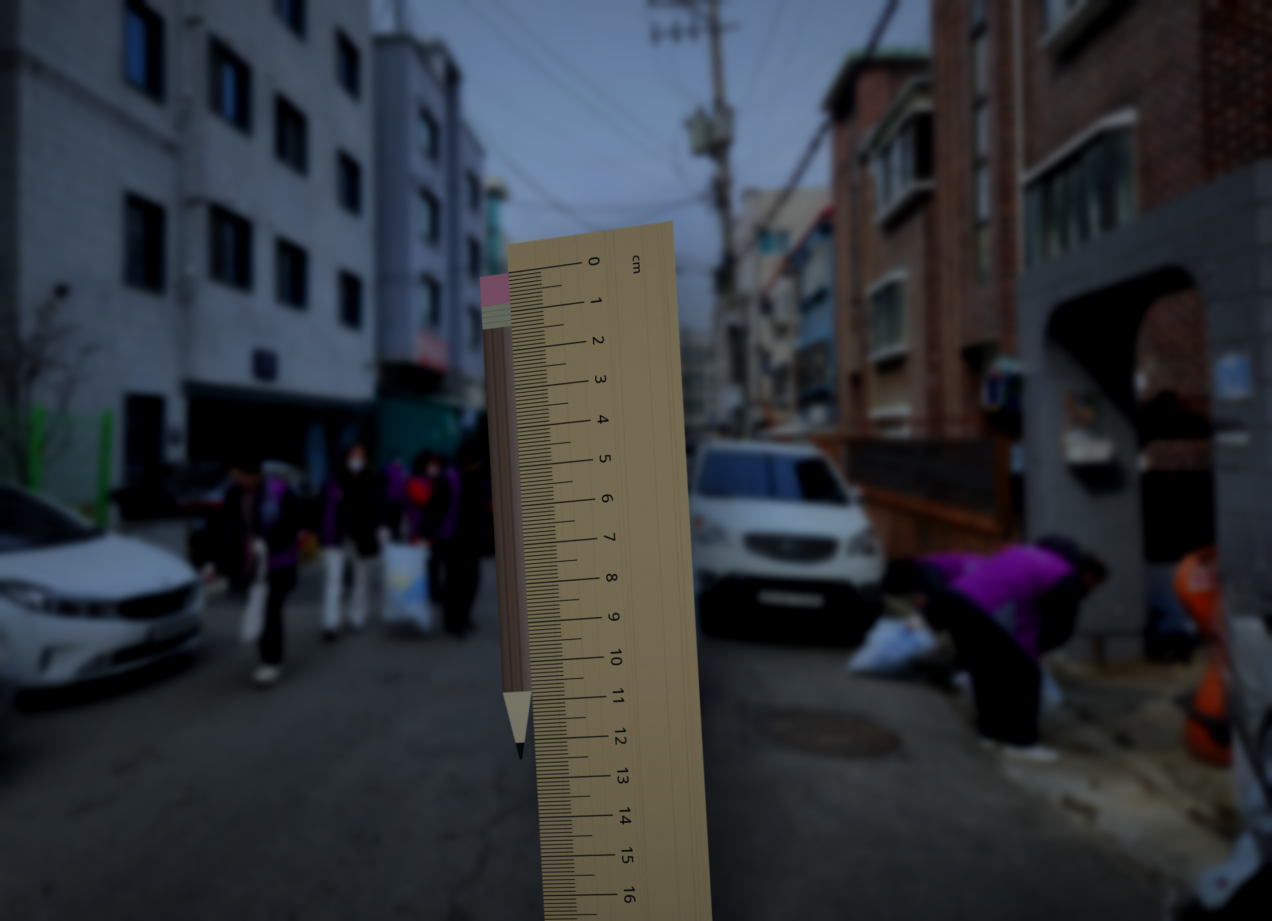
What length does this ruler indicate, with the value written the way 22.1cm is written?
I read 12.5cm
